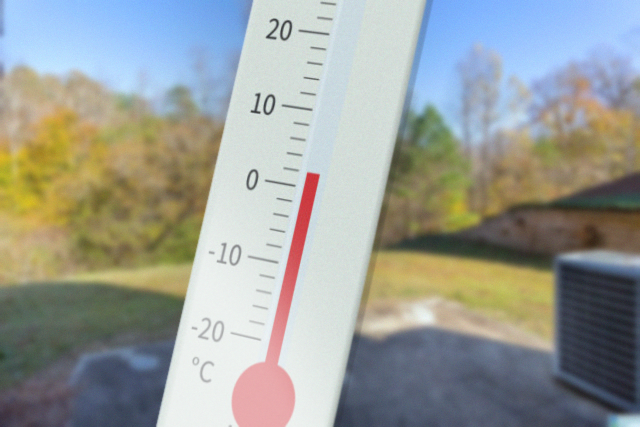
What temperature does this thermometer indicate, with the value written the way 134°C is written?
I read 2°C
